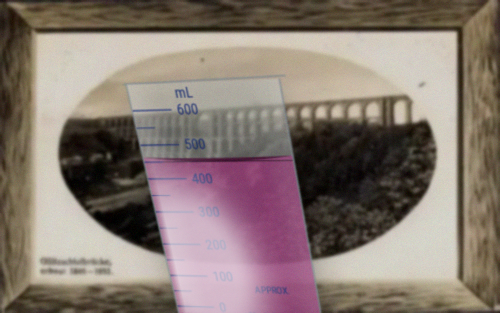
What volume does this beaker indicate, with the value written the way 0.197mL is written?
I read 450mL
